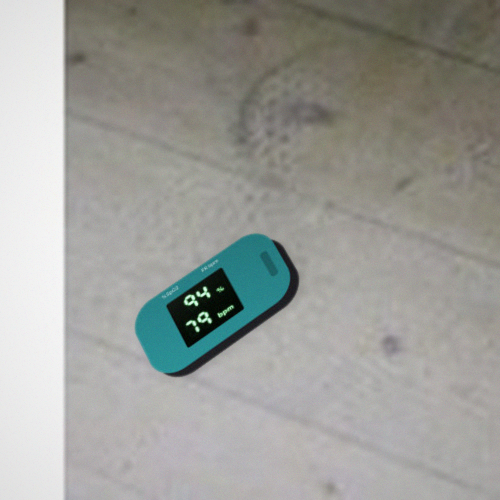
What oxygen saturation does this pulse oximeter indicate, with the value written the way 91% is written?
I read 94%
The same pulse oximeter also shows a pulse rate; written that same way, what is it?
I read 79bpm
